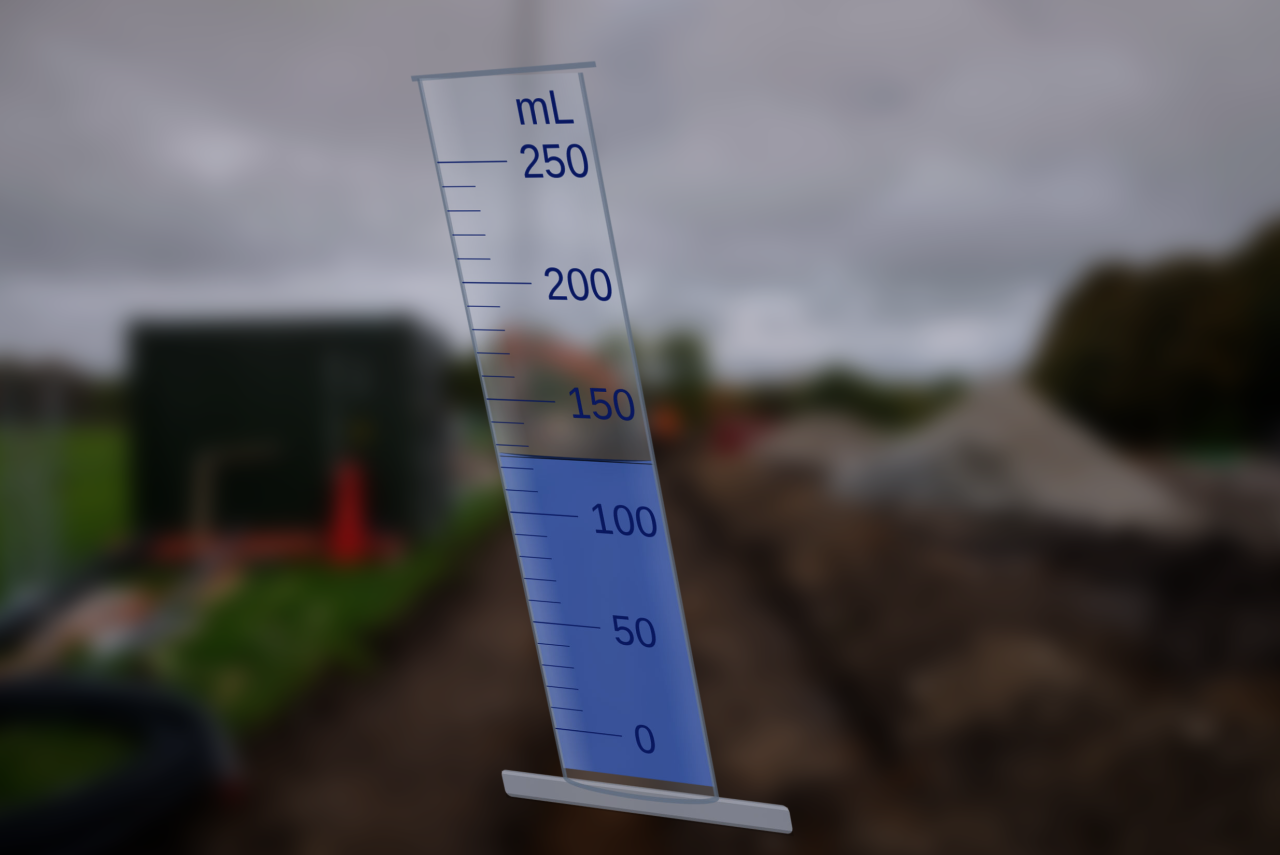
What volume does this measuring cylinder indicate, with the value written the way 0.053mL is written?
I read 125mL
